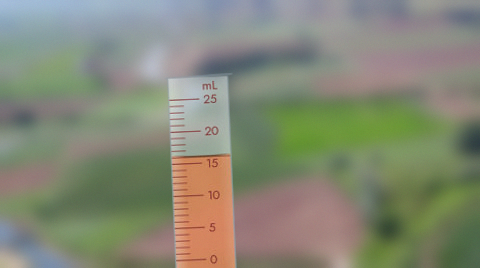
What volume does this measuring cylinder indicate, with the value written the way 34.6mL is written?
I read 16mL
